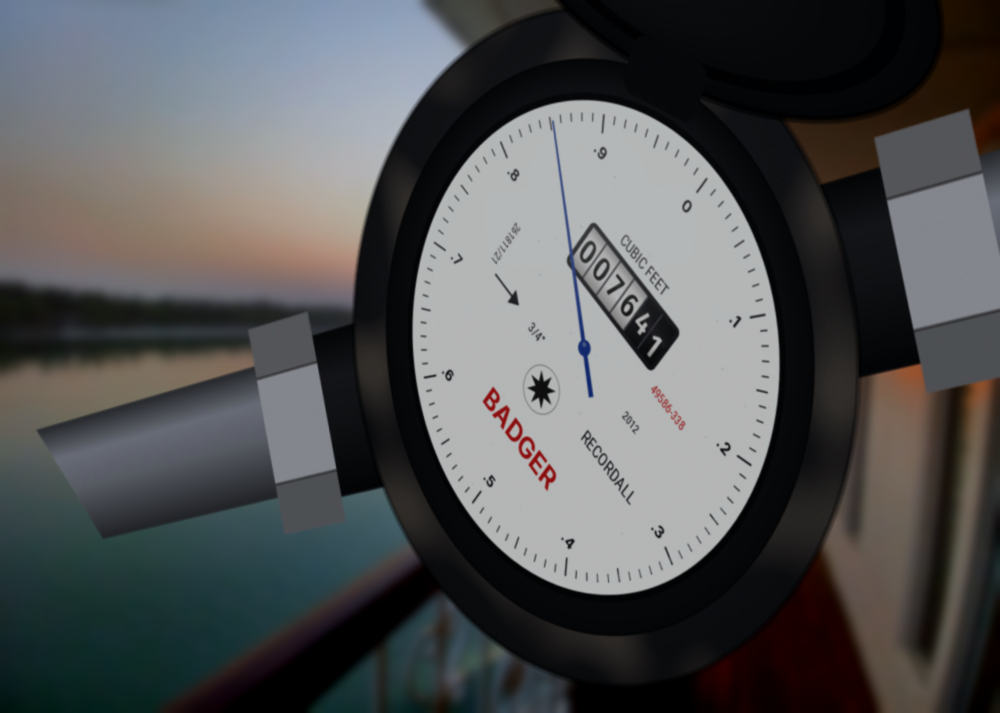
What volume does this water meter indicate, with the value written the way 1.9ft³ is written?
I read 7640.85ft³
